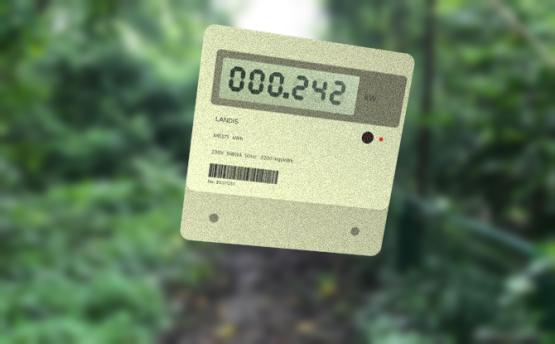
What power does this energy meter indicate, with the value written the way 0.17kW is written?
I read 0.242kW
